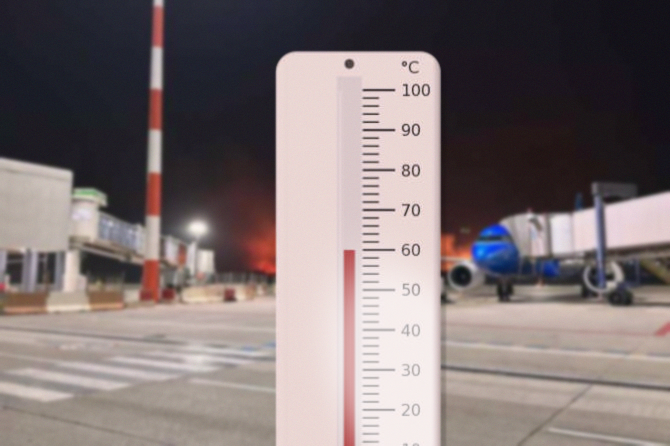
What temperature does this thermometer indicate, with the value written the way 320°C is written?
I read 60°C
